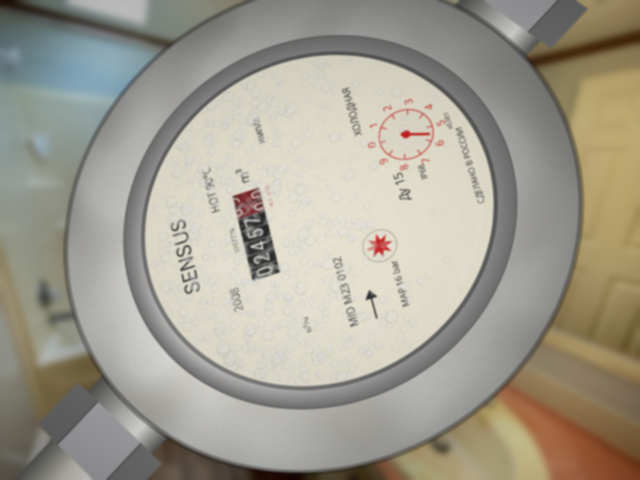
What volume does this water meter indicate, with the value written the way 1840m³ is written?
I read 2457.895m³
